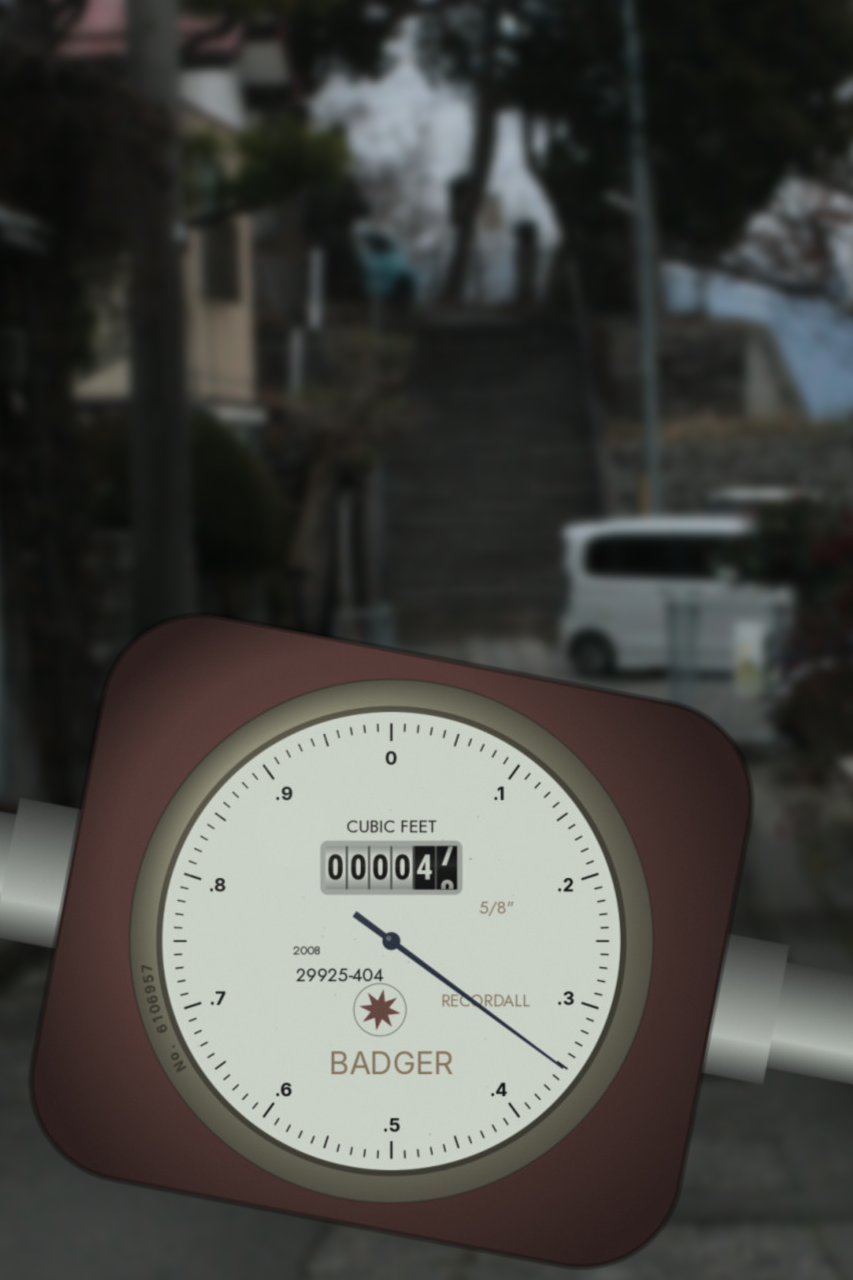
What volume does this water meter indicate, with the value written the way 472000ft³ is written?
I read 47.35ft³
